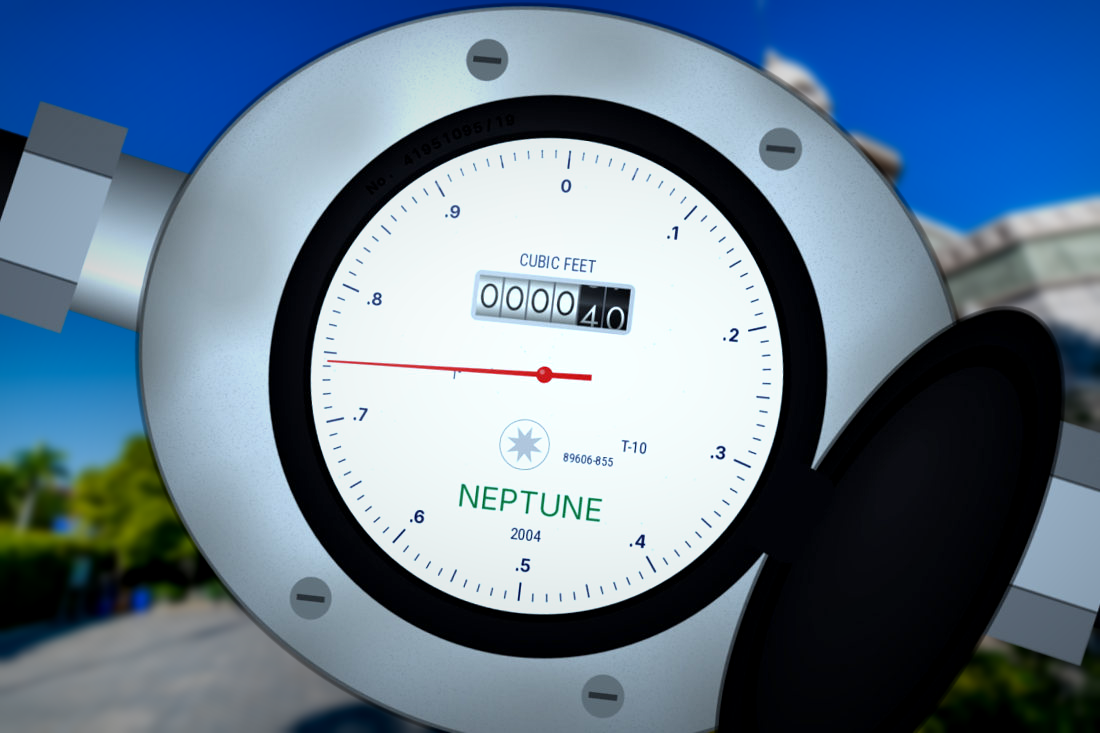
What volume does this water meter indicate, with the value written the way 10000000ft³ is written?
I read 39.74ft³
